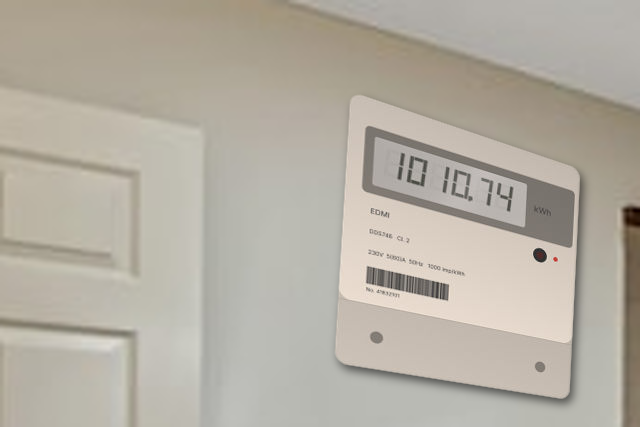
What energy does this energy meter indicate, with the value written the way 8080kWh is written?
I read 1010.74kWh
